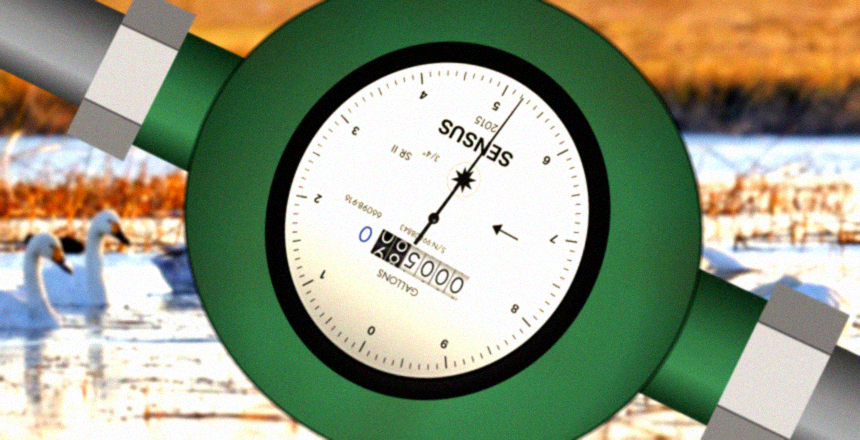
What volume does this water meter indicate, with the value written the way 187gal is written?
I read 5895.2gal
